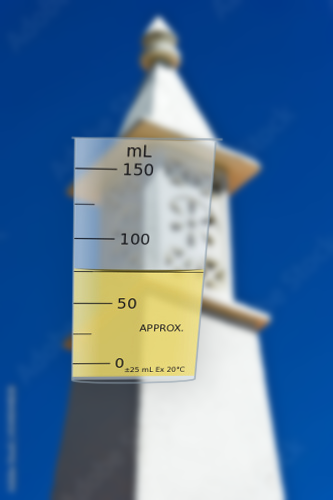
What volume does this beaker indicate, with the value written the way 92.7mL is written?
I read 75mL
